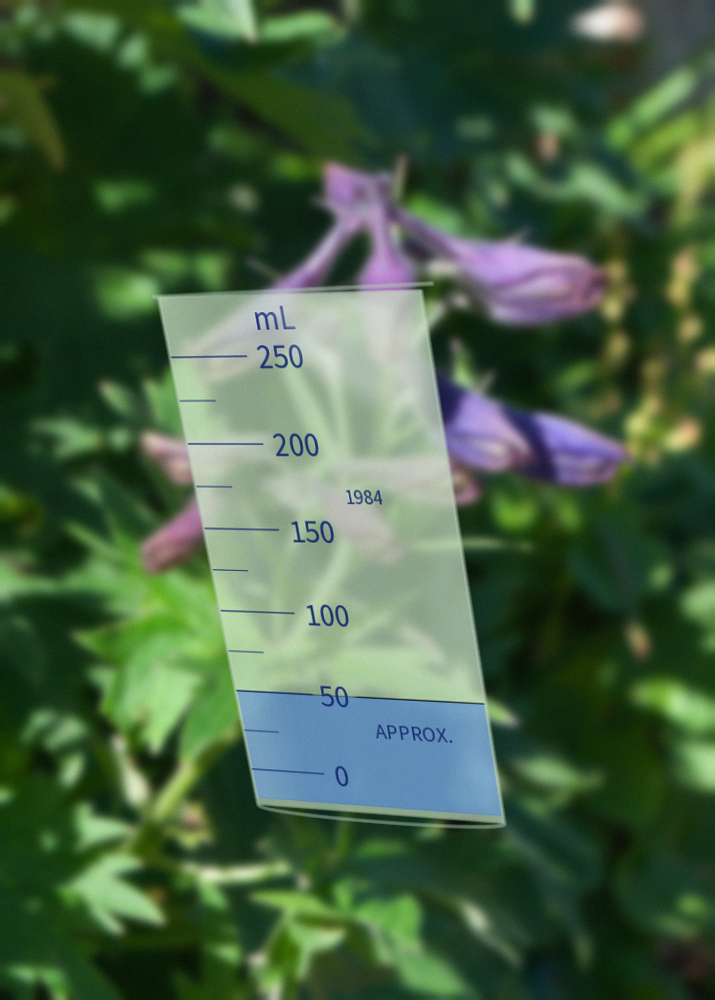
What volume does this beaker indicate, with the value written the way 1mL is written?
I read 50mL
